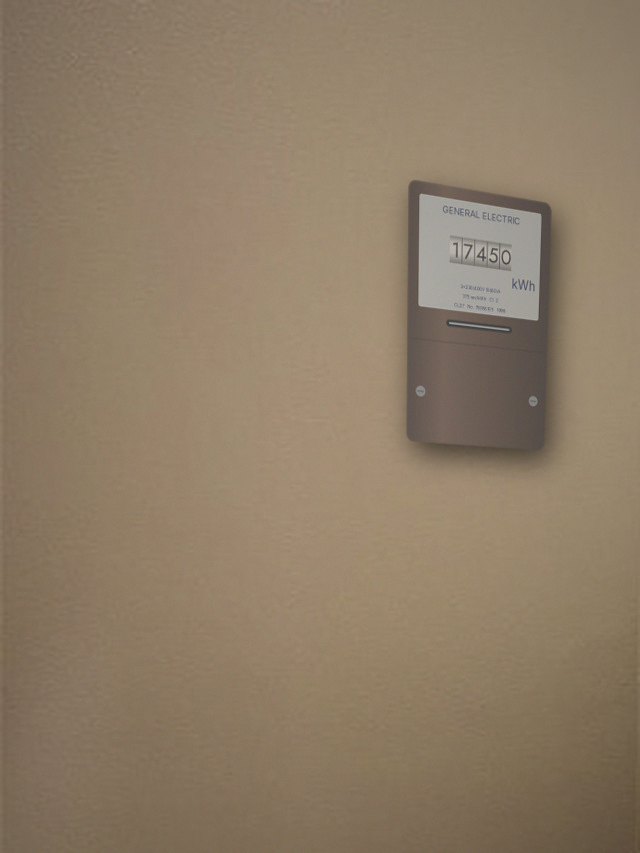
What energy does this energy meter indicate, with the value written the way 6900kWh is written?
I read 17450kWh
